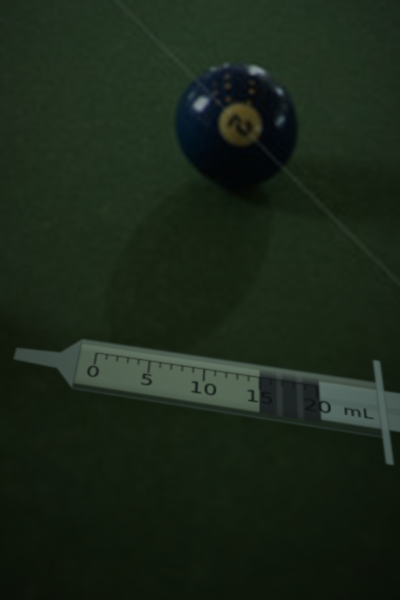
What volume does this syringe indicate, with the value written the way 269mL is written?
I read 15mL
